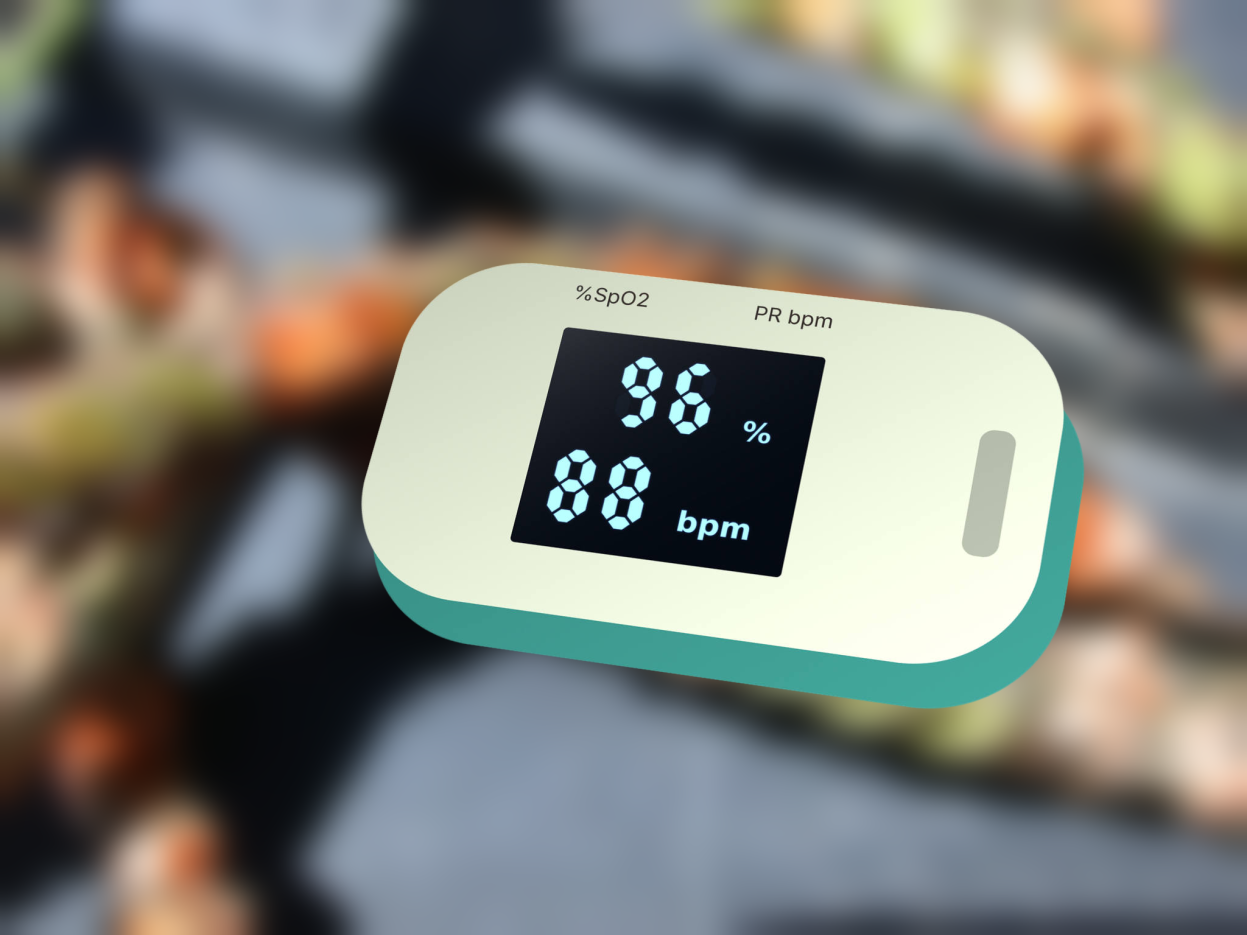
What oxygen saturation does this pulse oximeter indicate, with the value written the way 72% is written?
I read 96%
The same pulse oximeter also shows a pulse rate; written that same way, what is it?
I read 88bpm
